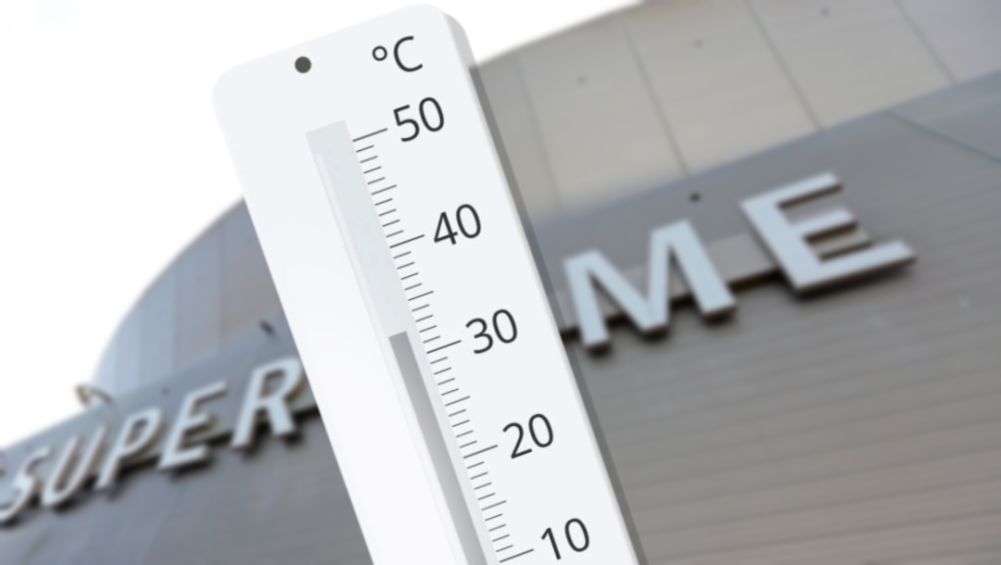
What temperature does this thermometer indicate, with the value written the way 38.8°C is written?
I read 32.5°C
